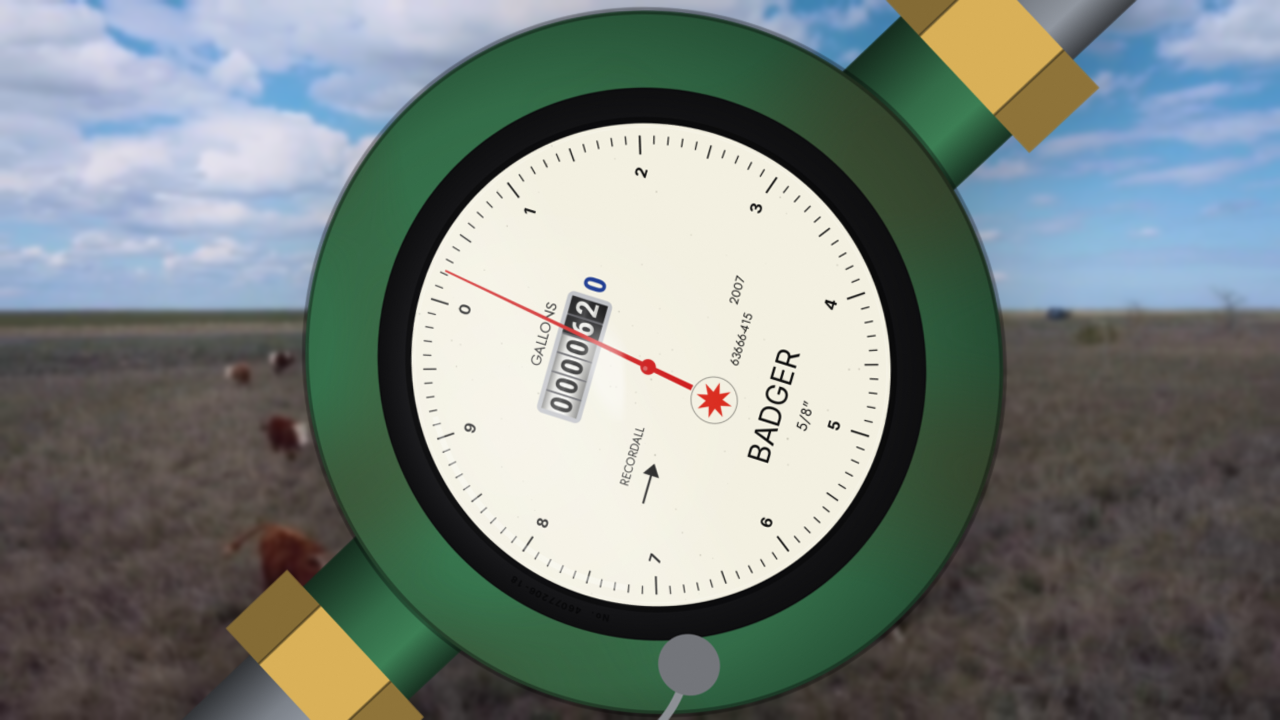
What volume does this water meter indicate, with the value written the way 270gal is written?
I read 620.2gal
